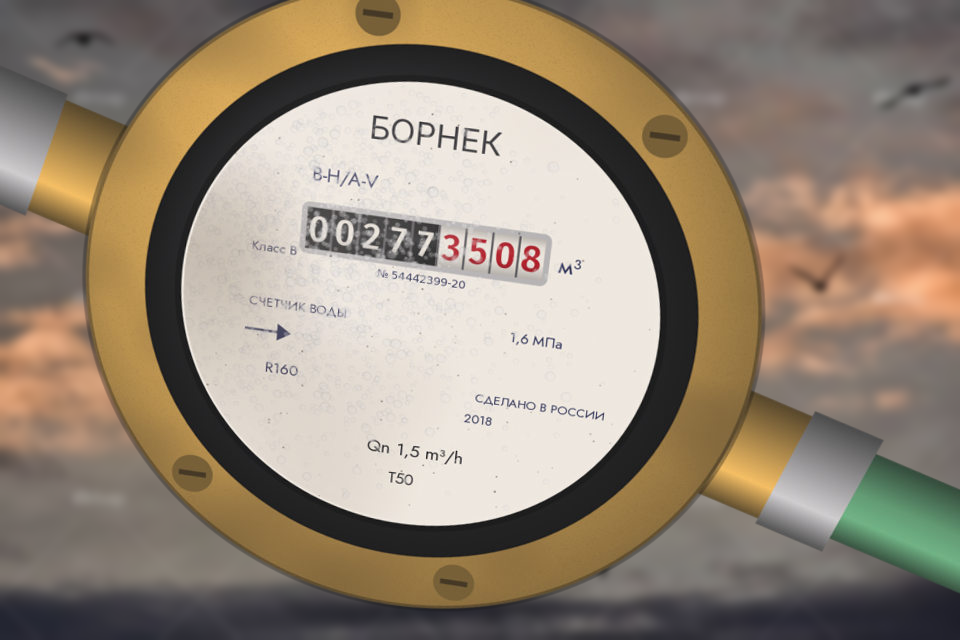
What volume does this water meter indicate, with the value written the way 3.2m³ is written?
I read 277.3508m³
